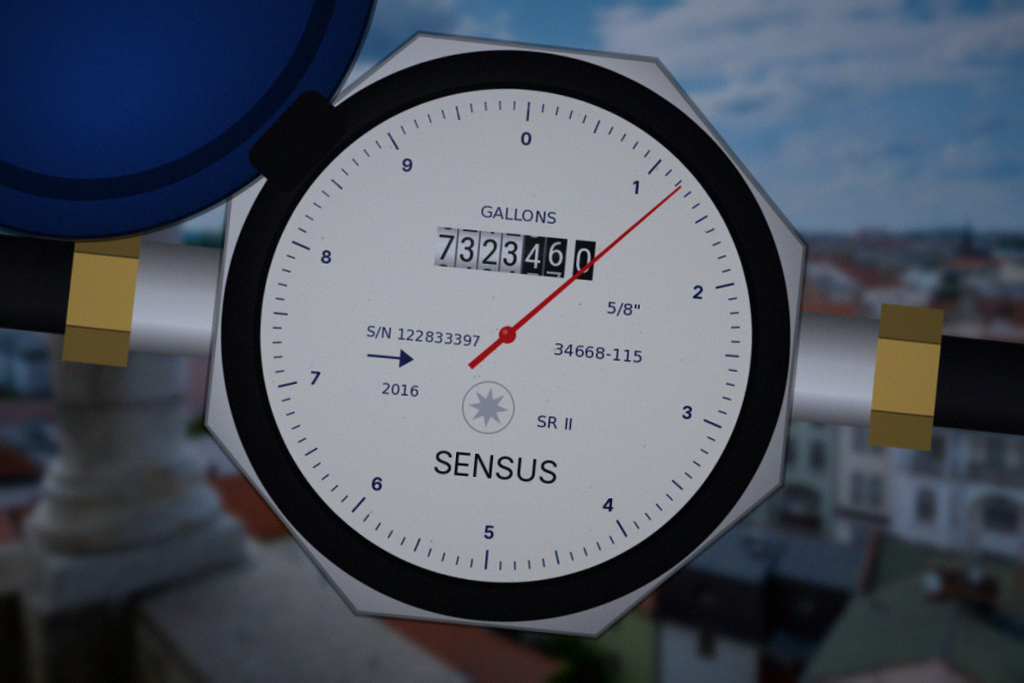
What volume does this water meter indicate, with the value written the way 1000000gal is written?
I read 7323461.2gal
